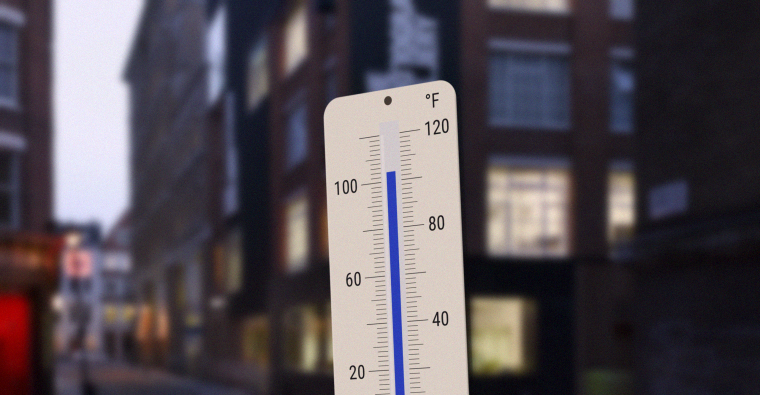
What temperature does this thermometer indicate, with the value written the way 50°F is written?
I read 104°F
